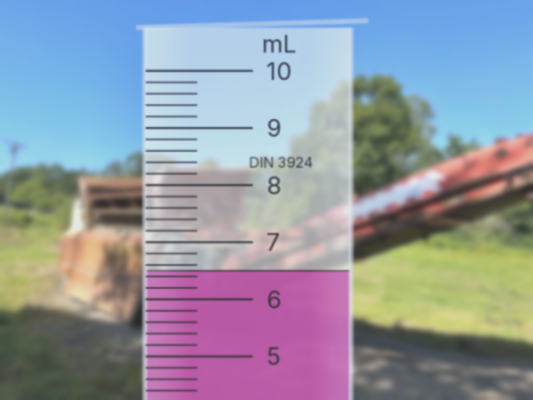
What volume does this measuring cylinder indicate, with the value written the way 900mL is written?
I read 6.5mL
